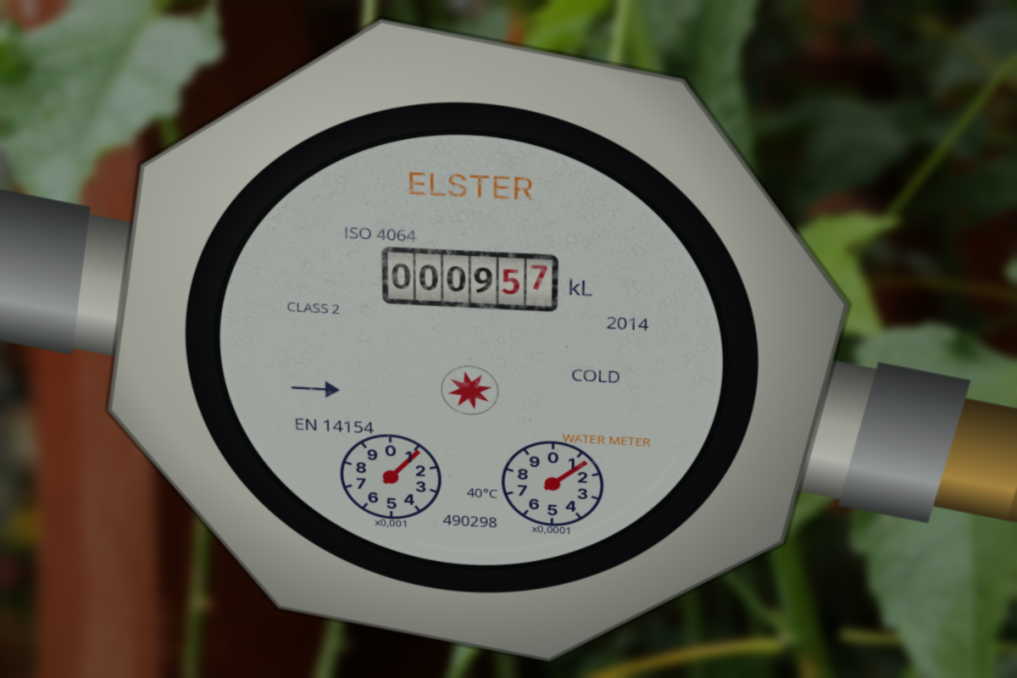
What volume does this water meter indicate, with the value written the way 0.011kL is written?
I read 9.5711kL
